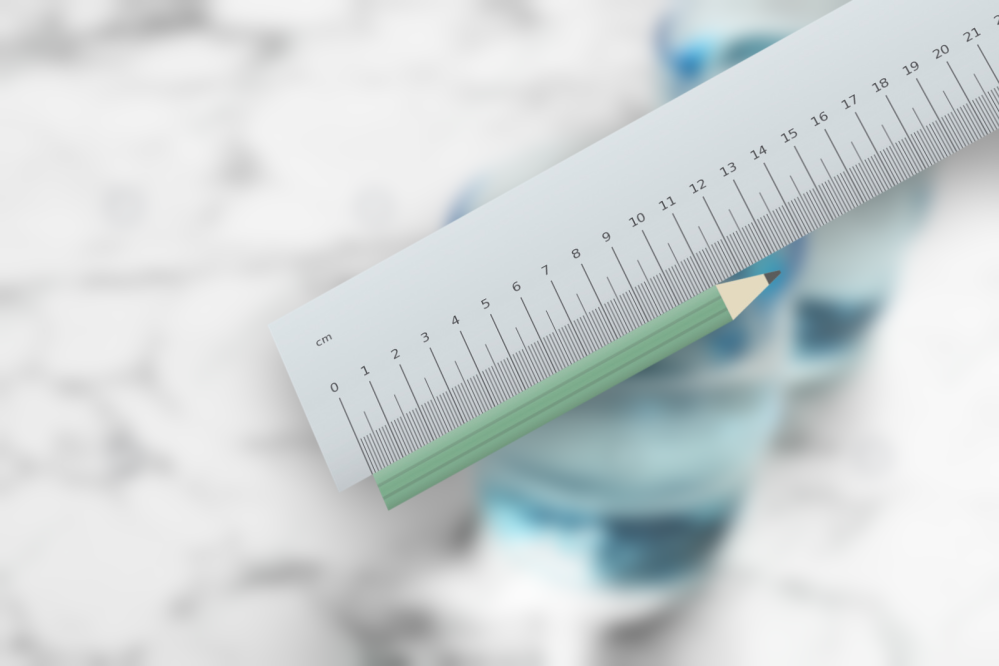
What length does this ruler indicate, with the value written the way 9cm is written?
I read 13cm
